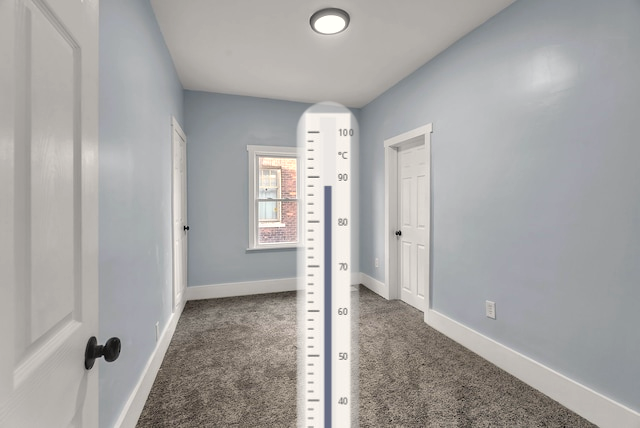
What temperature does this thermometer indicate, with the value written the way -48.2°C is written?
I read 88°C
